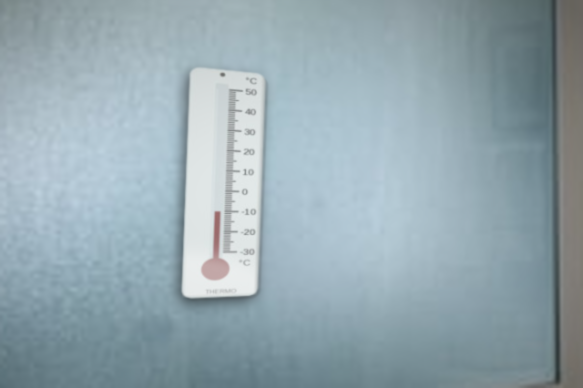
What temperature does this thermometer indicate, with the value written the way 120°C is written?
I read -10°C
